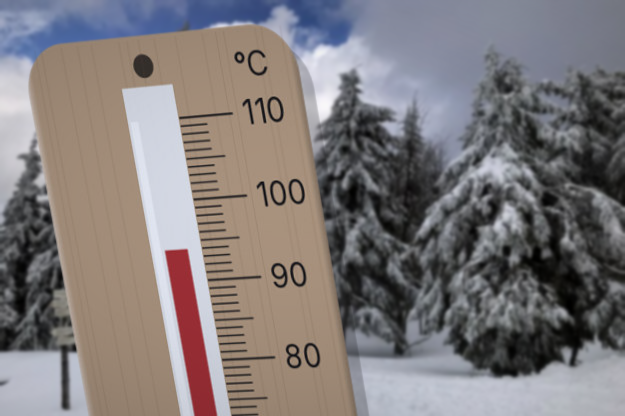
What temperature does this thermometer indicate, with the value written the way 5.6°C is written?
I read 94°C
